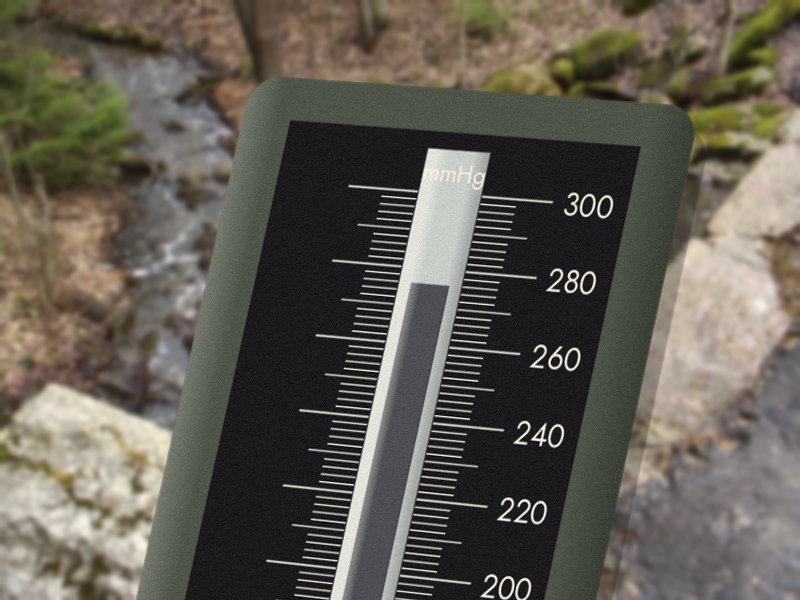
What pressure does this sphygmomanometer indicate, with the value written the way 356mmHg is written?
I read 276mmHg
